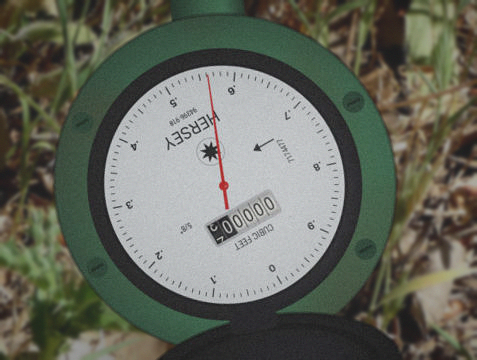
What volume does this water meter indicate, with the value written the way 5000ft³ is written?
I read 2.56ft³
